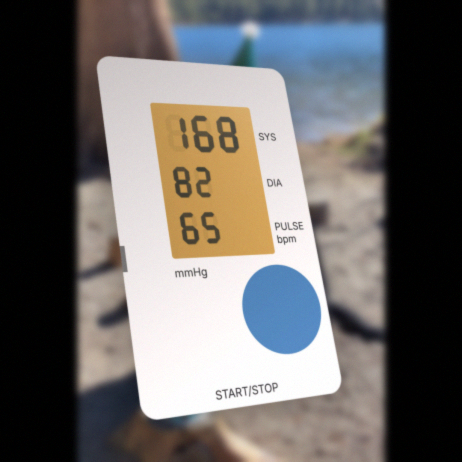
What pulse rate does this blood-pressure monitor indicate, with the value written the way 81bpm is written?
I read 65bpm
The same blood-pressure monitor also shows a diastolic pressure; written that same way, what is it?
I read 82mmHg
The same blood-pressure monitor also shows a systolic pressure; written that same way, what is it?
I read 168mmHg
